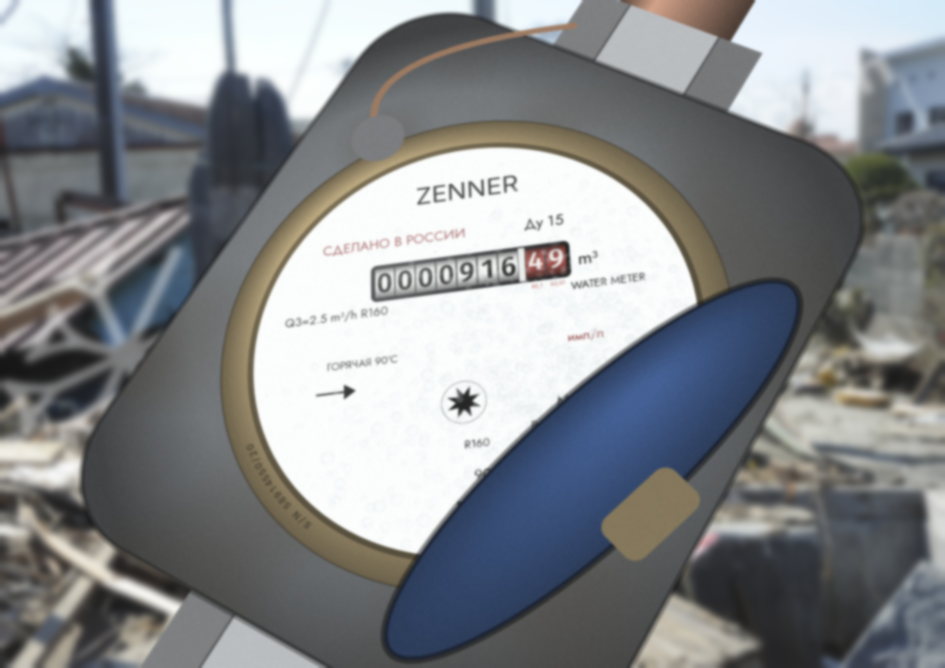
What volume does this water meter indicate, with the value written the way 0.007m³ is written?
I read 916.49m³
